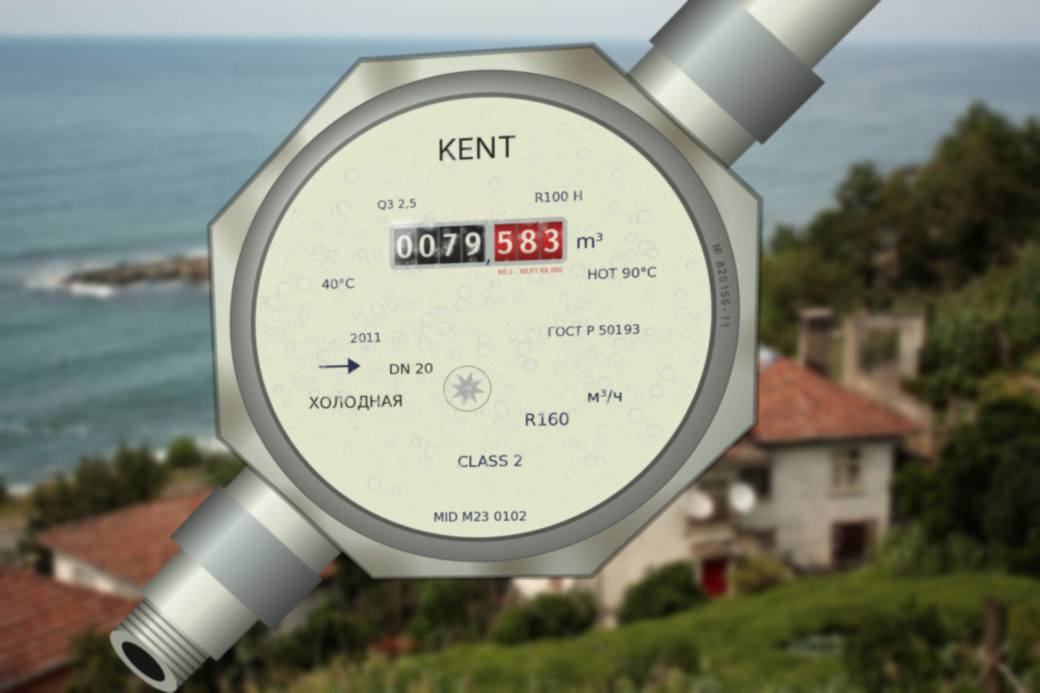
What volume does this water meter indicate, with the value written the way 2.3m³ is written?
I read 79.583m³
